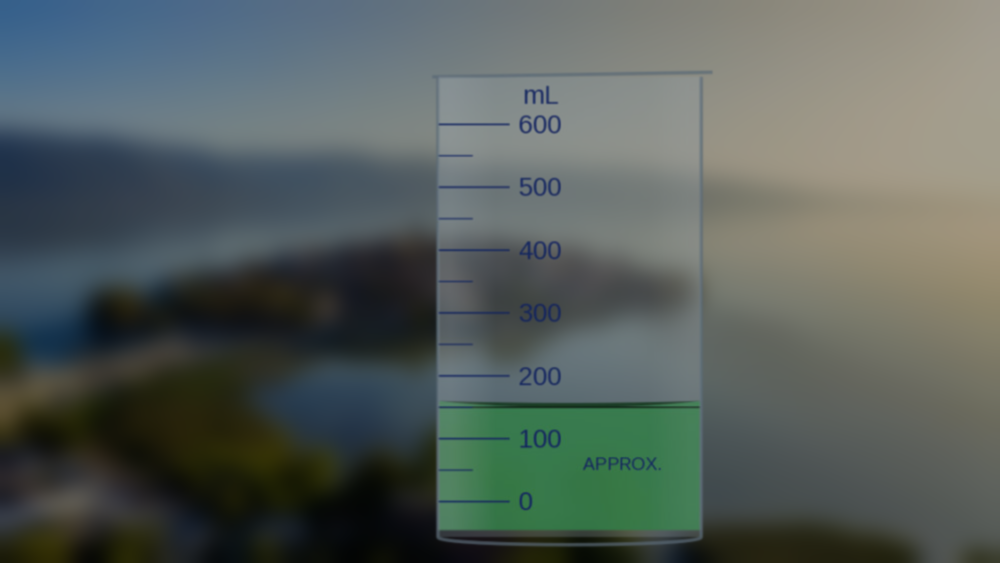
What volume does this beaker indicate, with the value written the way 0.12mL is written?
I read 150mL
